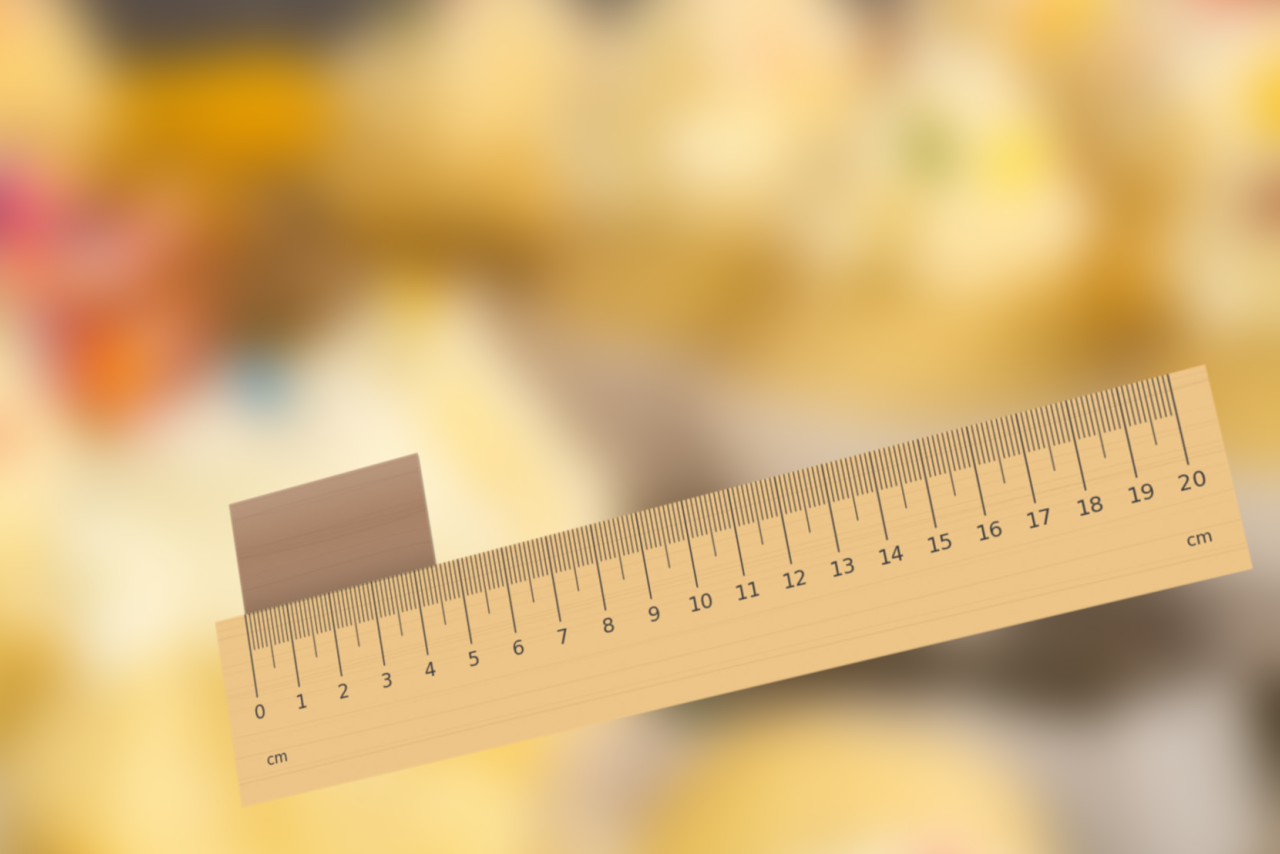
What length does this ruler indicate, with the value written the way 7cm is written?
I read 4.5cm
